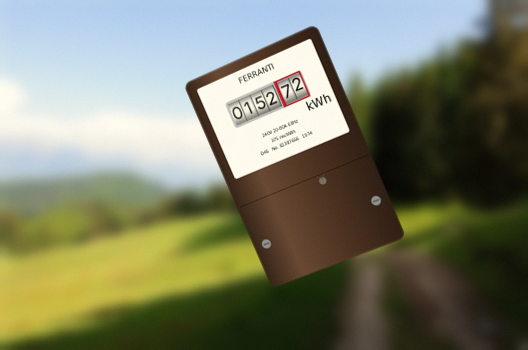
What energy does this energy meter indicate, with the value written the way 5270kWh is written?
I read 152.72kWh
